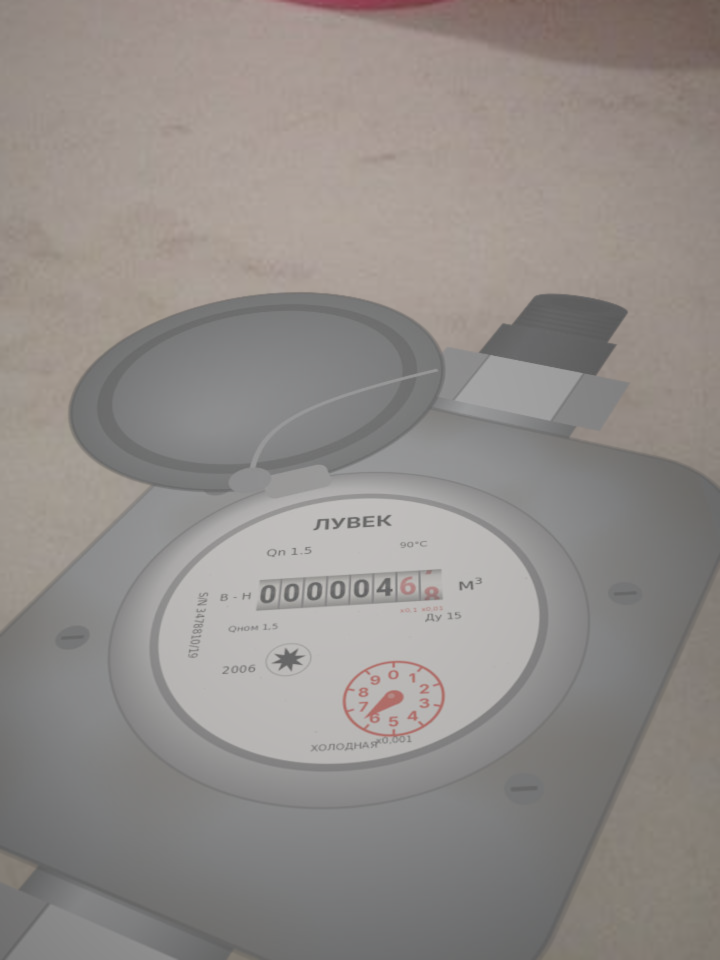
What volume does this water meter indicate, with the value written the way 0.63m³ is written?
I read 4.676m³
